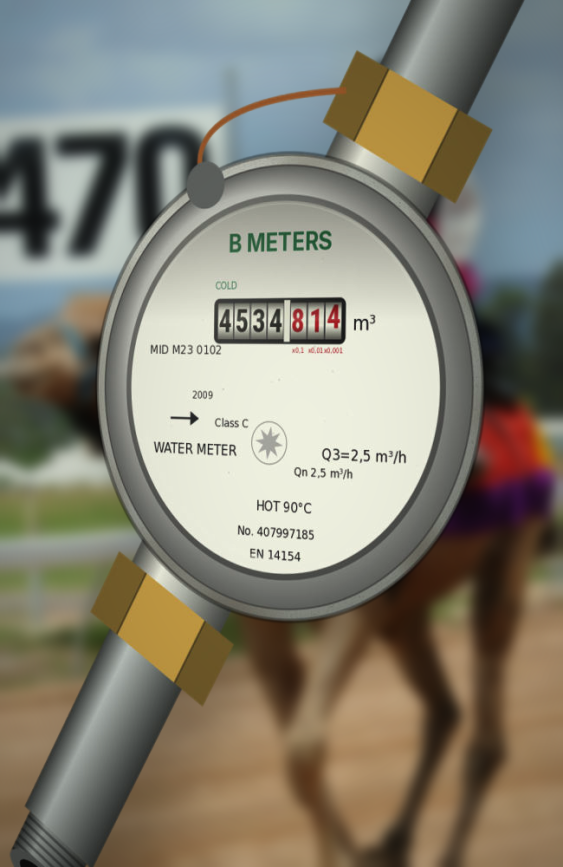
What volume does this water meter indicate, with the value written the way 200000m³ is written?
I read 4534.814m³
